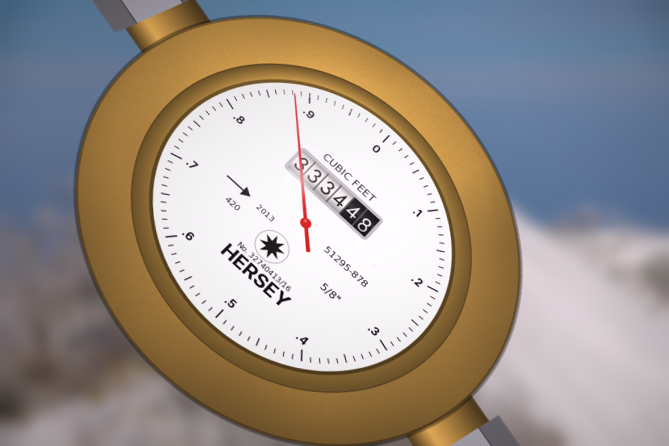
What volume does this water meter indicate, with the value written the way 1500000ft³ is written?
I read 333447.88ft³
